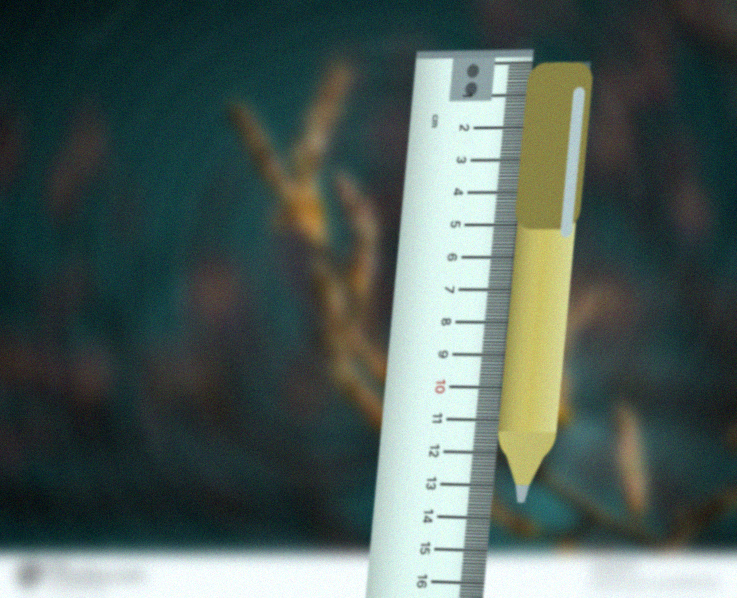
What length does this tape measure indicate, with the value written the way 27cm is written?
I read 13.5cm
